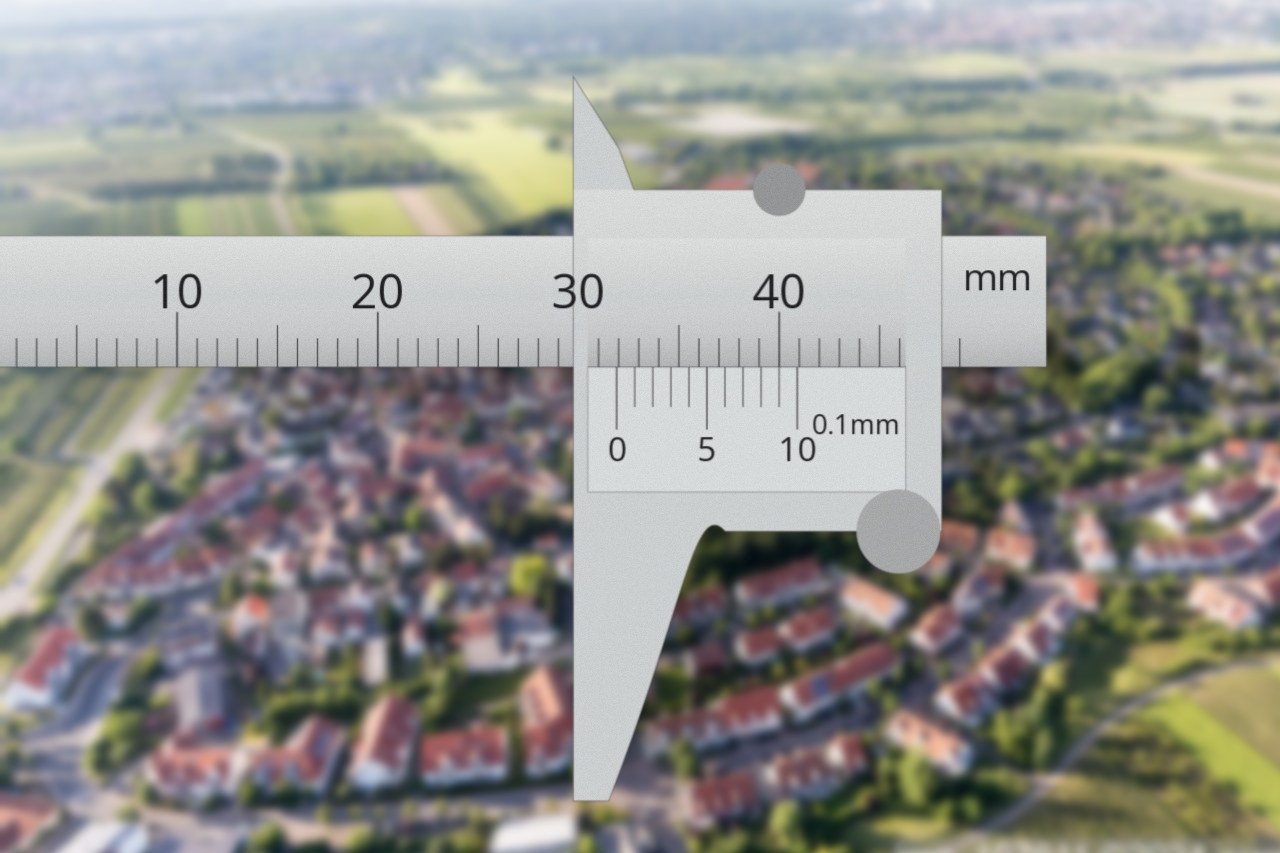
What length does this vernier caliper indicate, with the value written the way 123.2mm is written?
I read 31.9mm
